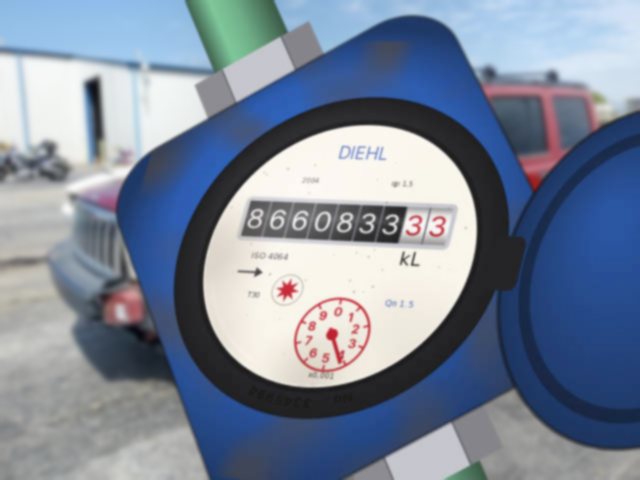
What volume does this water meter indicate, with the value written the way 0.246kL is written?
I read 8660833.334kL
